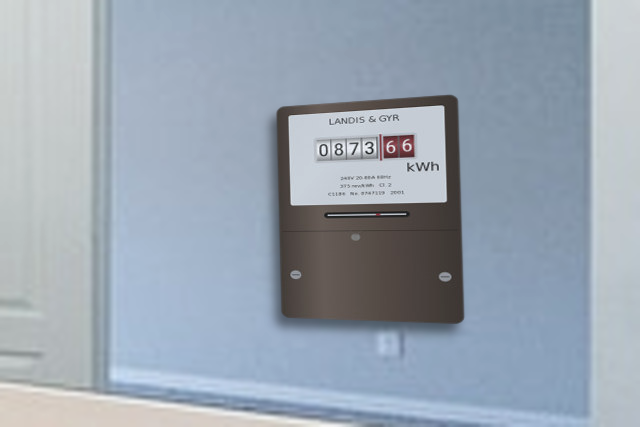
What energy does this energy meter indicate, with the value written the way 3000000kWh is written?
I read 873.66kWh
